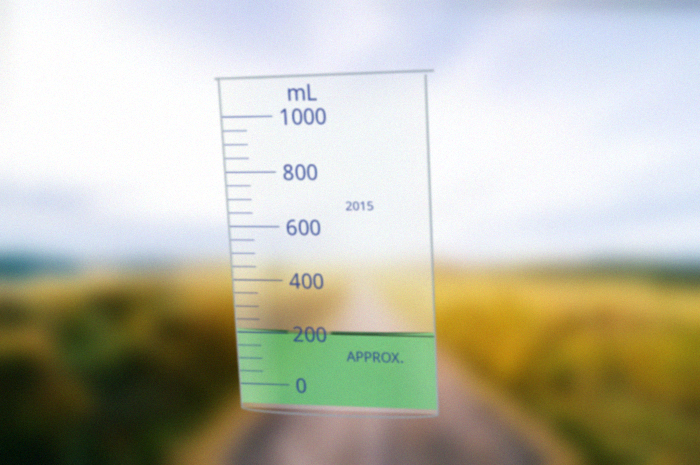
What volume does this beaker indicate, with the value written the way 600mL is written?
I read 200mL
